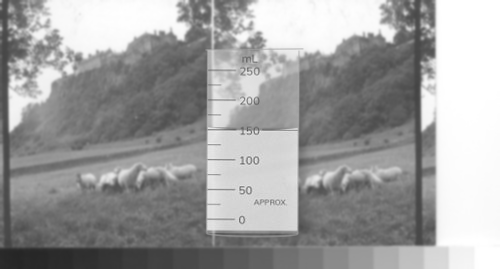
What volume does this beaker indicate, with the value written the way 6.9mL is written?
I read 150mL
